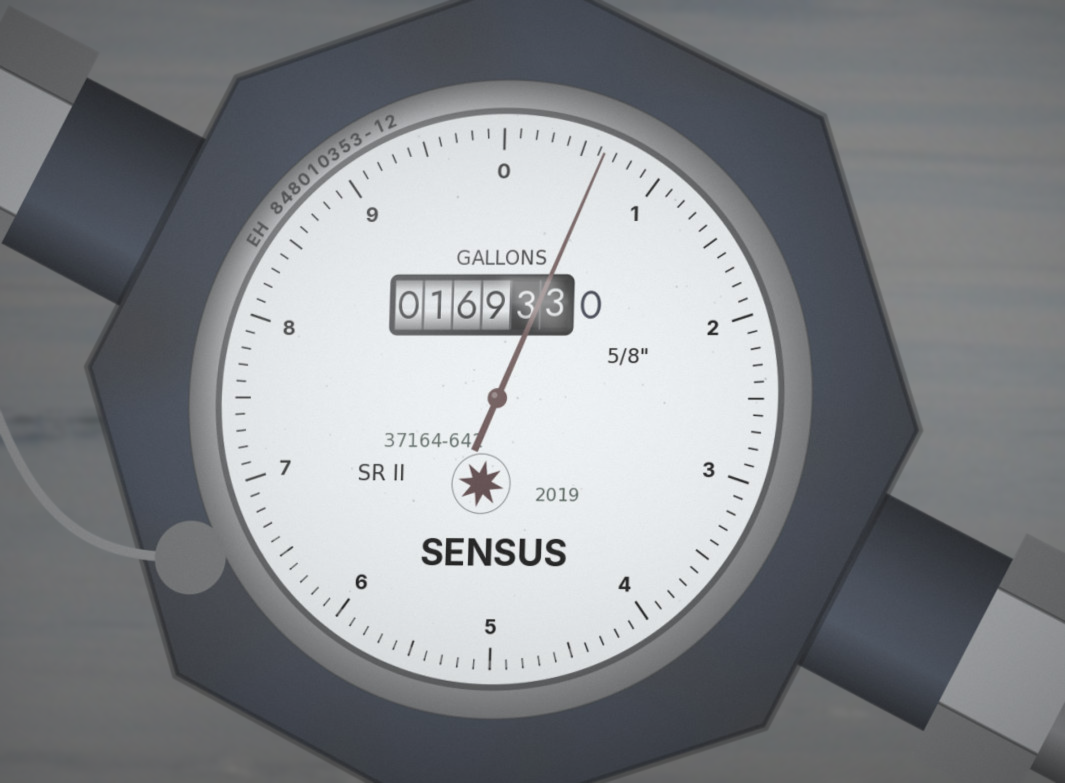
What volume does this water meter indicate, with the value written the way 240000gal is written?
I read 169330.6gal
